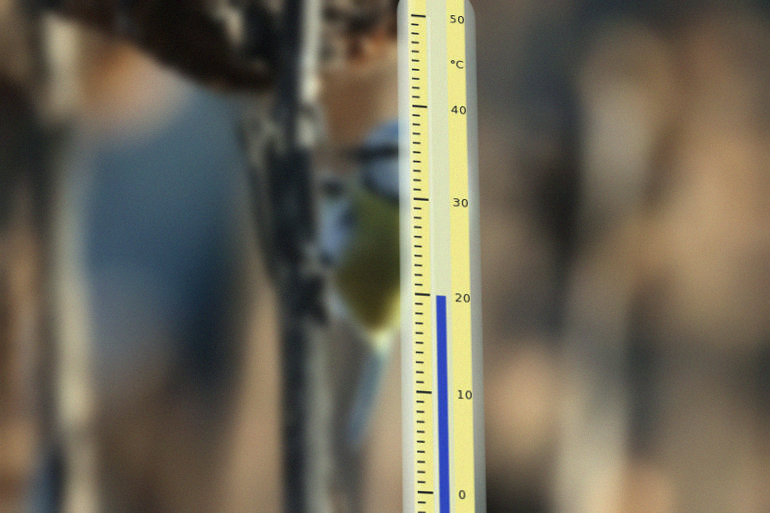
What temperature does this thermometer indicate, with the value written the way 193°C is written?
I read 20°C
